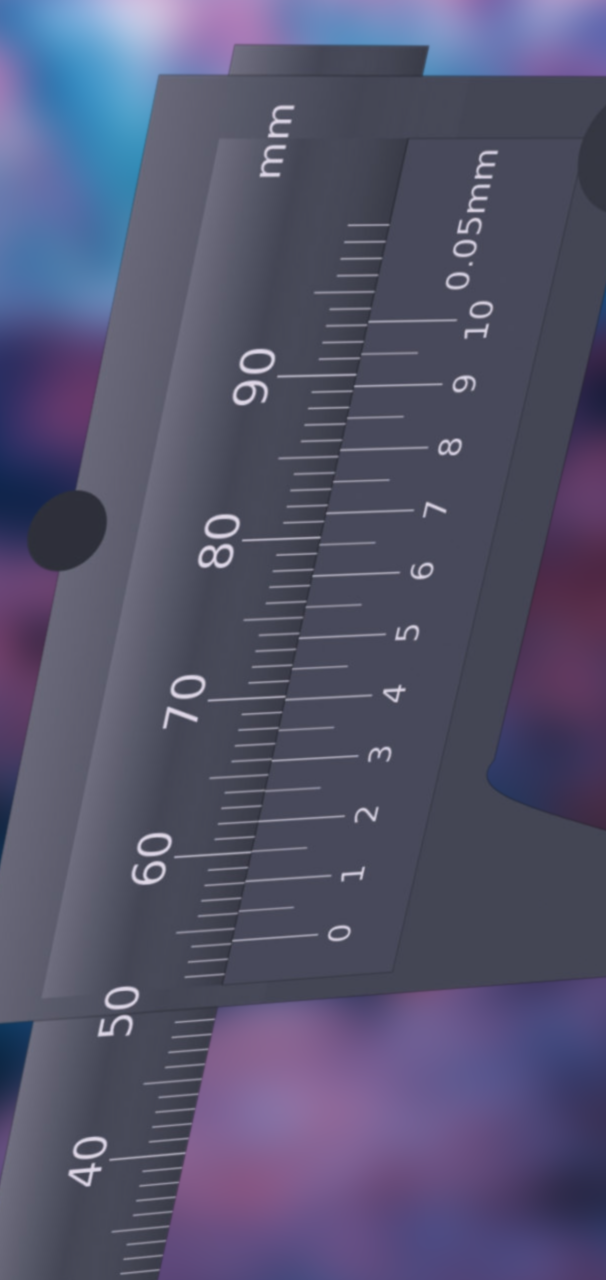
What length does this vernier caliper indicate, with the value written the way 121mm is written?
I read 54.2mm
